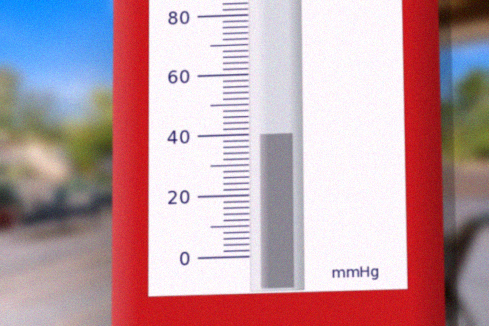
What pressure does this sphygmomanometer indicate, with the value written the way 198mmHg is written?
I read 40mmHg
